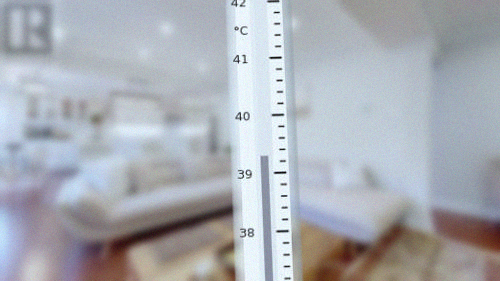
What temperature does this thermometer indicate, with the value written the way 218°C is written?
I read 39.3°C
